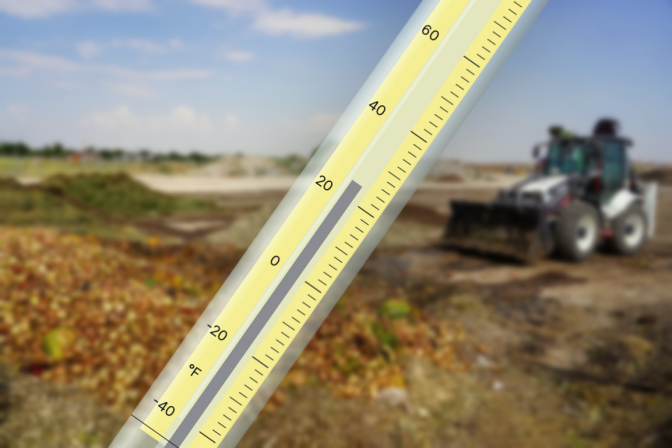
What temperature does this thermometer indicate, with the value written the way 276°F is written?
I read 24°F
